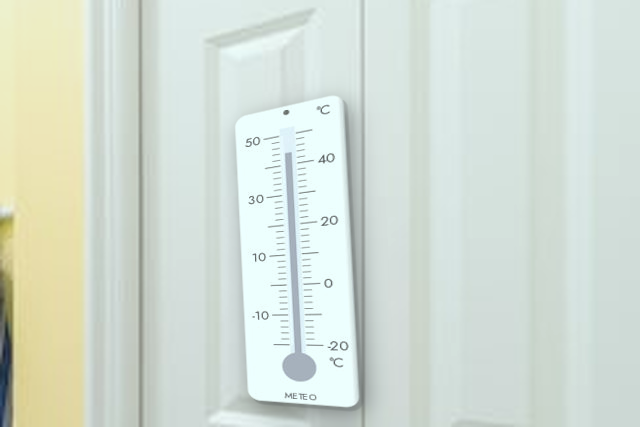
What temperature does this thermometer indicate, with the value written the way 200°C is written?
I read 44°C
